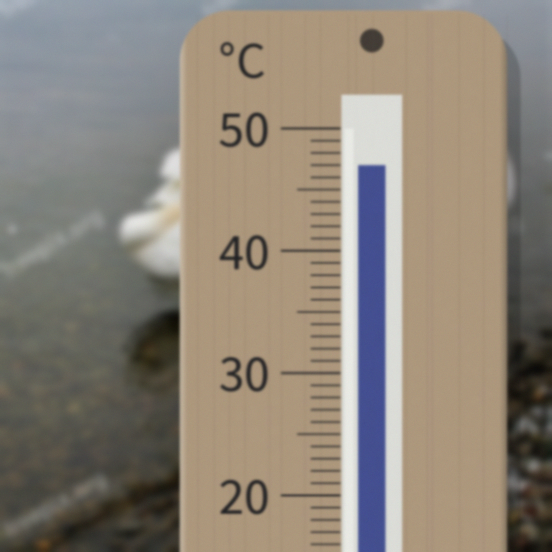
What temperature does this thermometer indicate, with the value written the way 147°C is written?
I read 47°C
